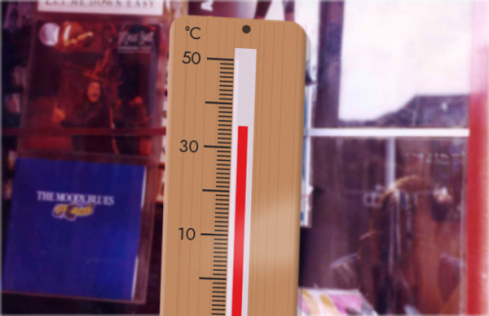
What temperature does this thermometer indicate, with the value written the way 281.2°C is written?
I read 35°C
